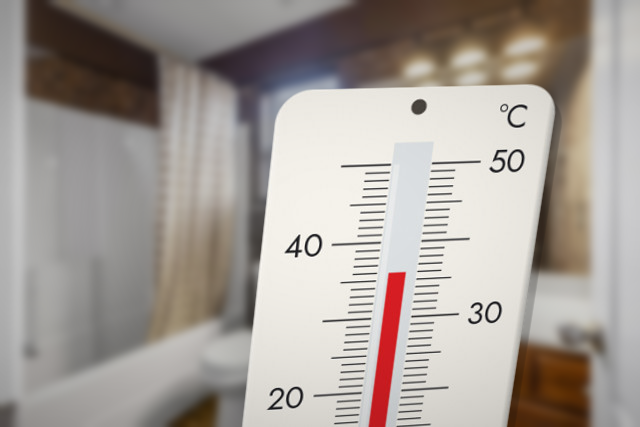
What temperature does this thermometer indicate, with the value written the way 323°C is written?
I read 36°C
